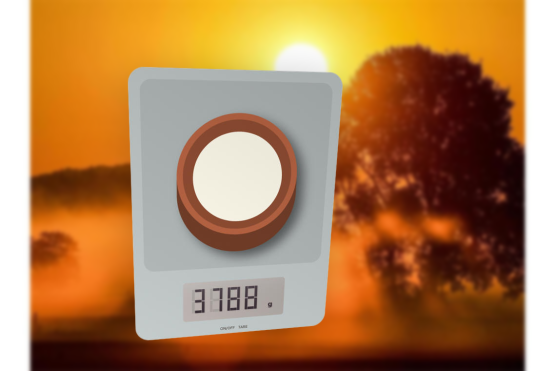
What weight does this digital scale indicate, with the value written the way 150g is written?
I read 3788g
